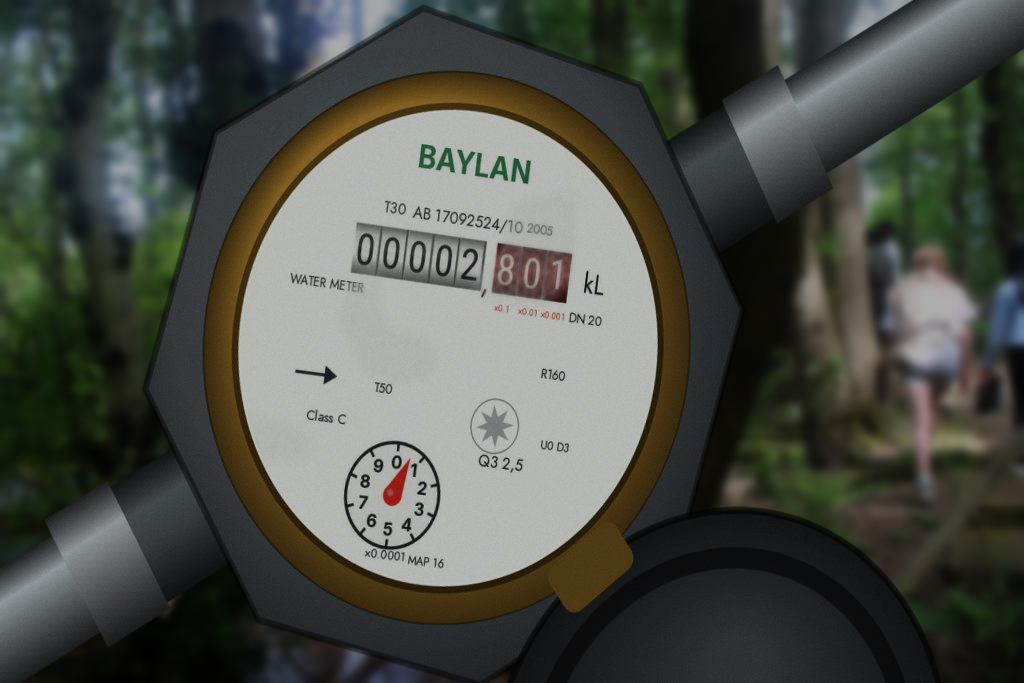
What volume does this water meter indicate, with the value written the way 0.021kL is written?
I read 2.8010kL
